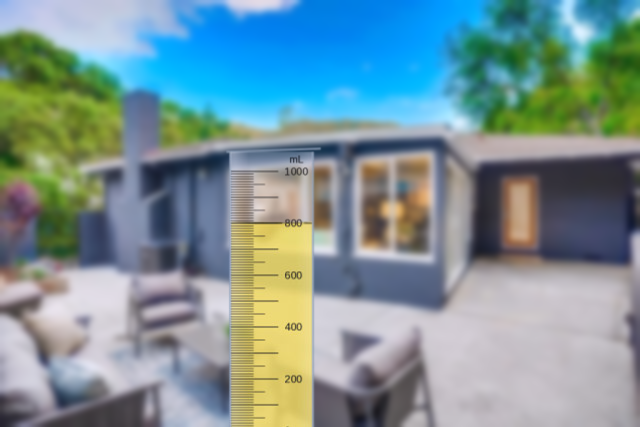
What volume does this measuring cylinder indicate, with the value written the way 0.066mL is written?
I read 800mL
